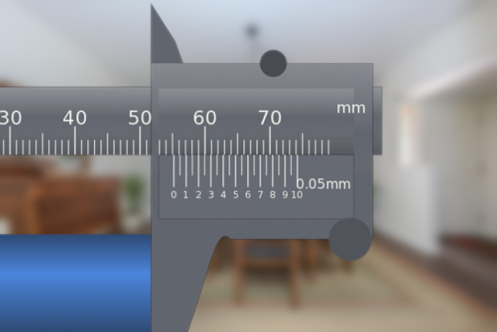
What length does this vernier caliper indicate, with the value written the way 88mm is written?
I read 55.2mm
